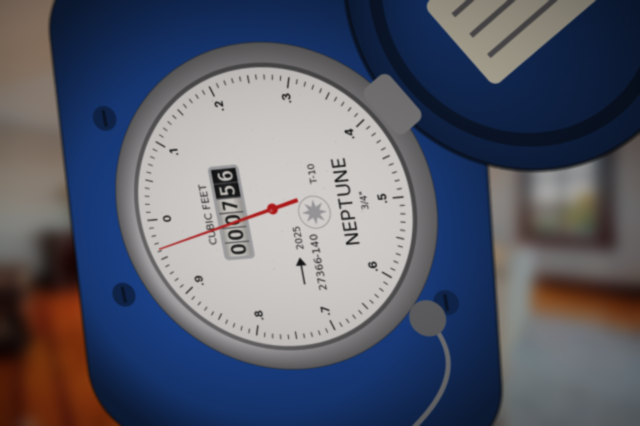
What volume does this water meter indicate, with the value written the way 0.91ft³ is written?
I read 755.96ft³
